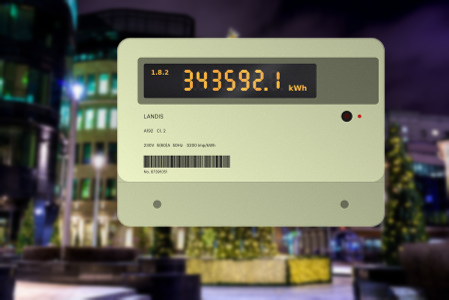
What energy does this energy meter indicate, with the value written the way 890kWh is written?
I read 343592.1kWh
